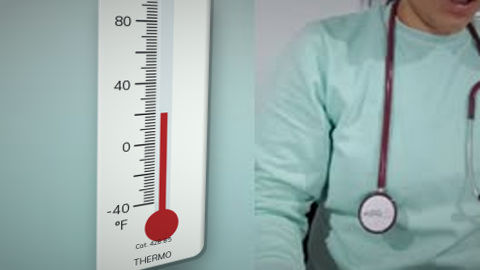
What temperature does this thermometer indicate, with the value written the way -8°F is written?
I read 20°F
